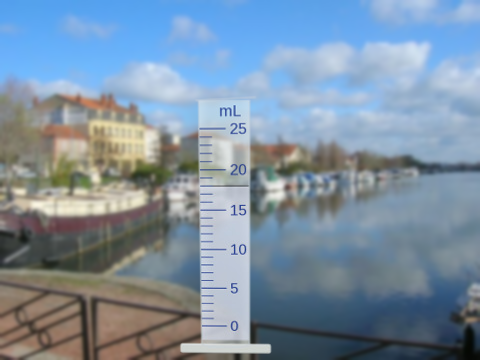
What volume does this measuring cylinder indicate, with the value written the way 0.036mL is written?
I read 18mL
